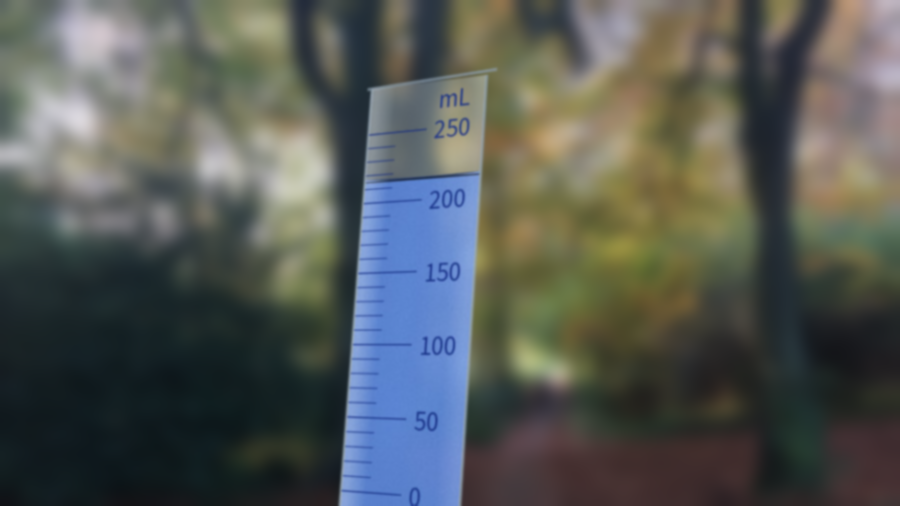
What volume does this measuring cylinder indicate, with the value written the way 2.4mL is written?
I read 215mL
